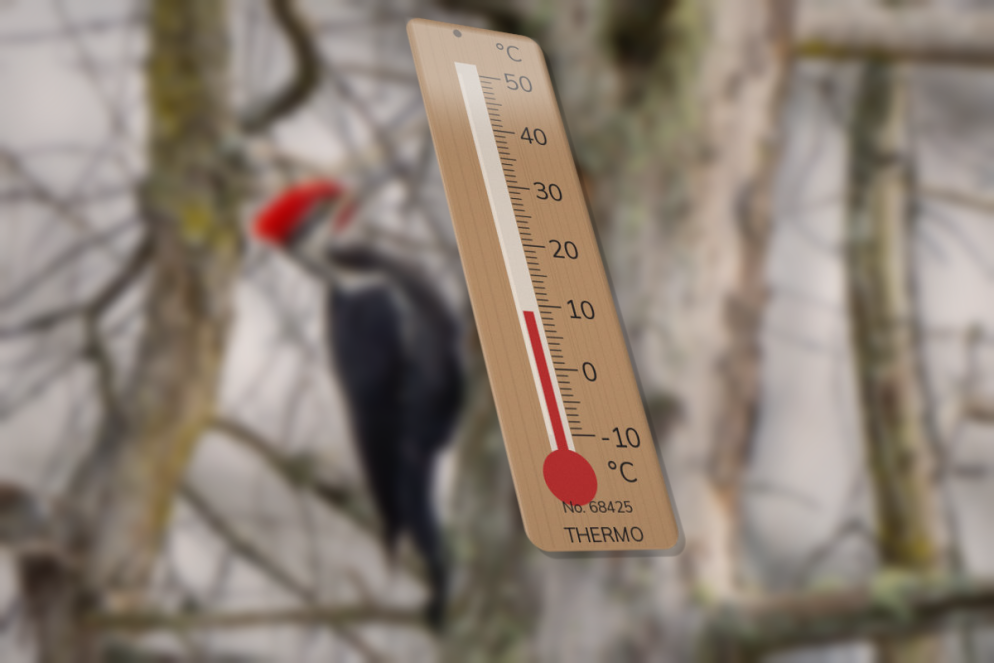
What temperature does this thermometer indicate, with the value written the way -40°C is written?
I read 9°C
